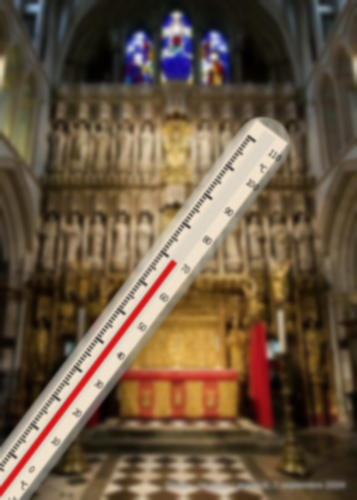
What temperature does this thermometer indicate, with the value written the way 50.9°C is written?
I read 70°C
